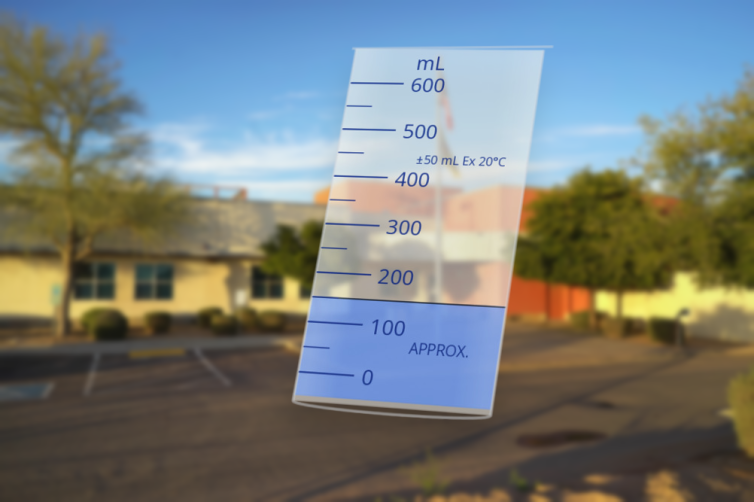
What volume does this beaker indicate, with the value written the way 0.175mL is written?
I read 150mL
